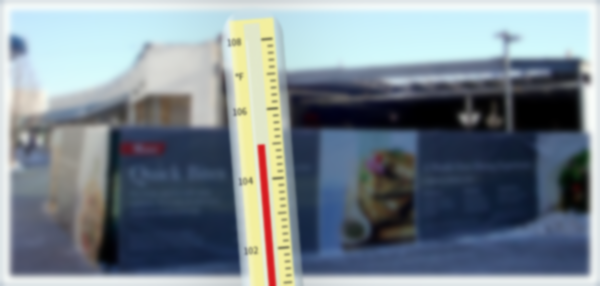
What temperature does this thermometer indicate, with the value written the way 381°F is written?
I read 105°F
